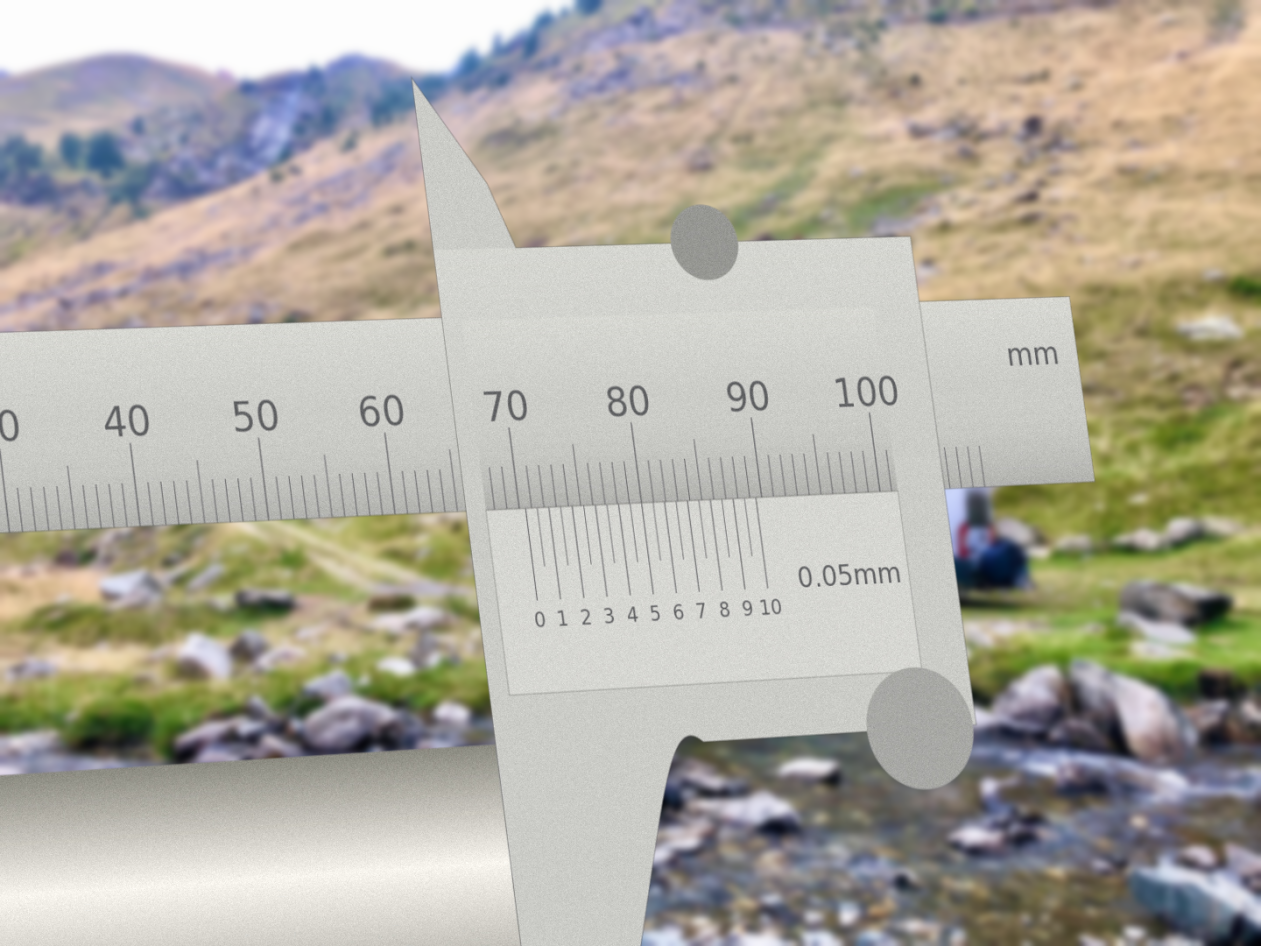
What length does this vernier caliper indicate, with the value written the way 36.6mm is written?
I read 70.5mm
